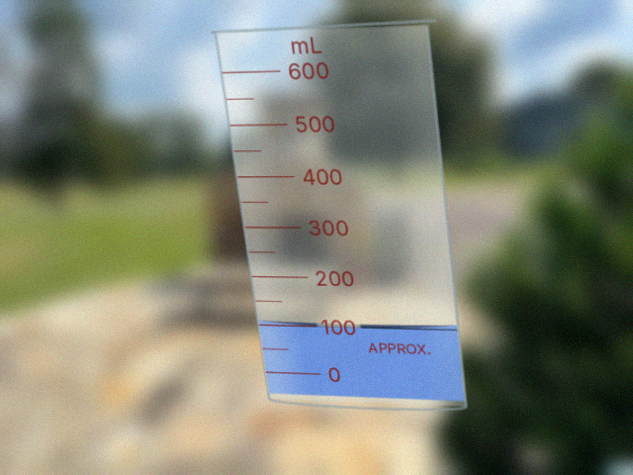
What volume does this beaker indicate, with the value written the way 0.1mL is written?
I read 100mL
